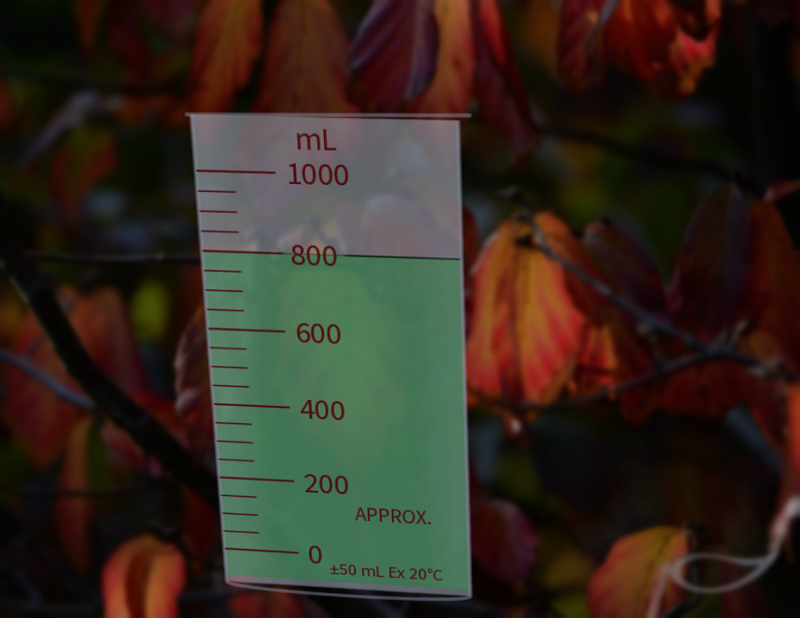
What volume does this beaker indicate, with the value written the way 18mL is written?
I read 800mL
